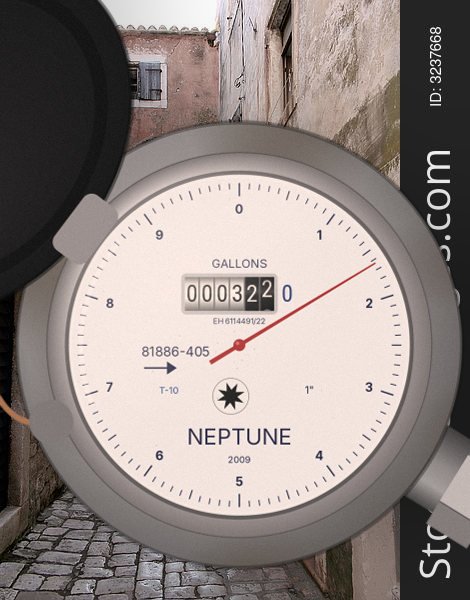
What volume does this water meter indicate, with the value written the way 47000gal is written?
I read 3221.6gal
